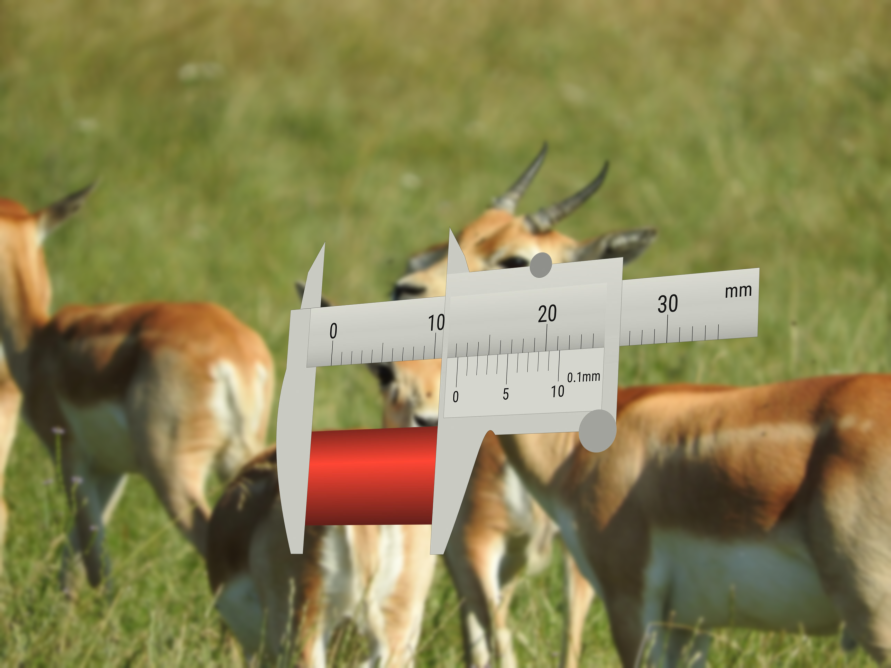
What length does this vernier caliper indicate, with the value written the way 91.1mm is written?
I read 12.2mm
